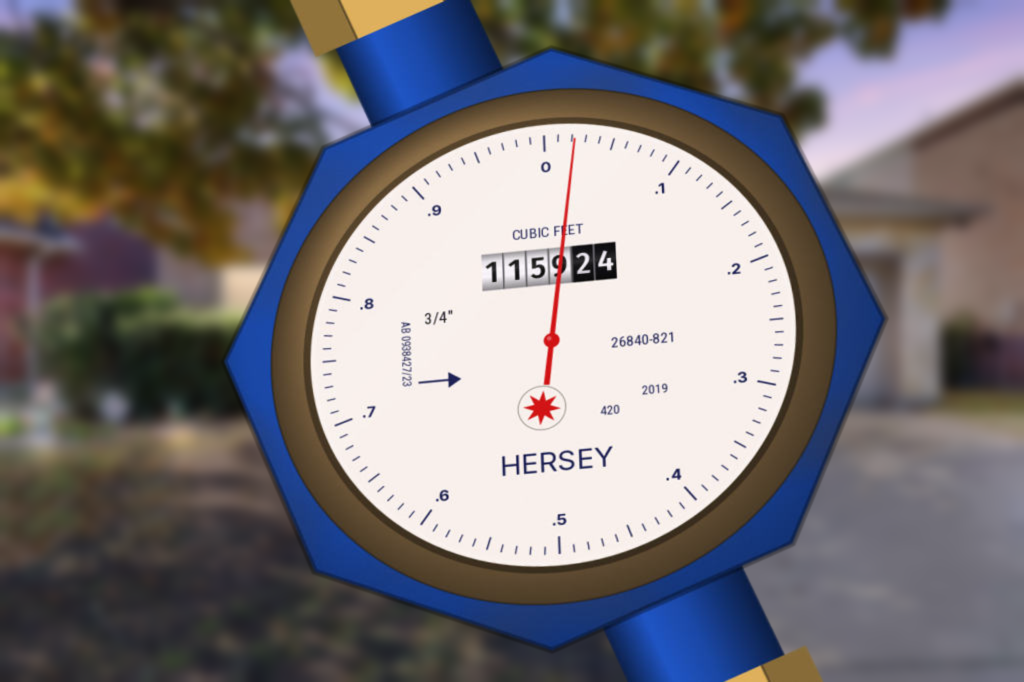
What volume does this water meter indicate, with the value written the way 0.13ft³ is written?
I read 115924.02ft³
